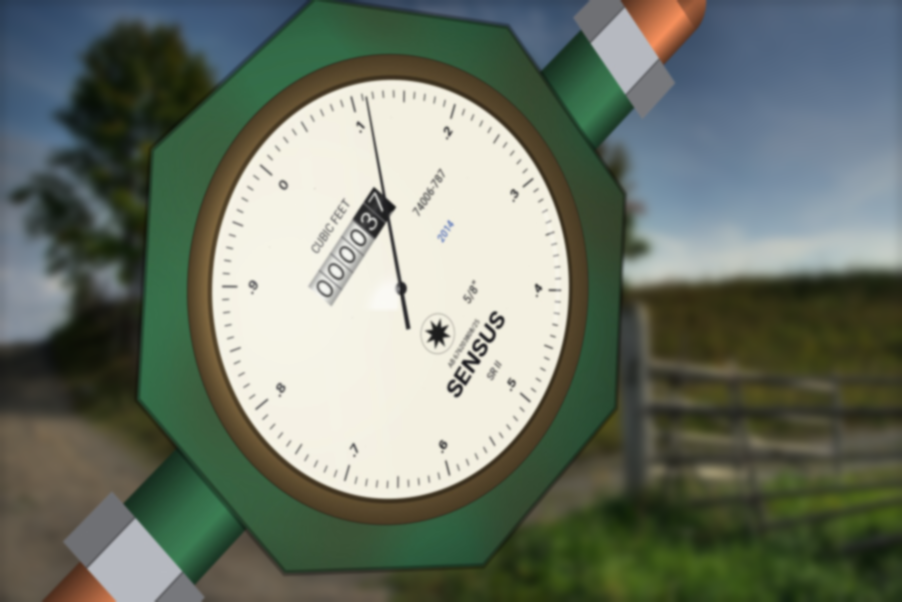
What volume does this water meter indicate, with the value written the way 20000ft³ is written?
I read 37.11ft³
